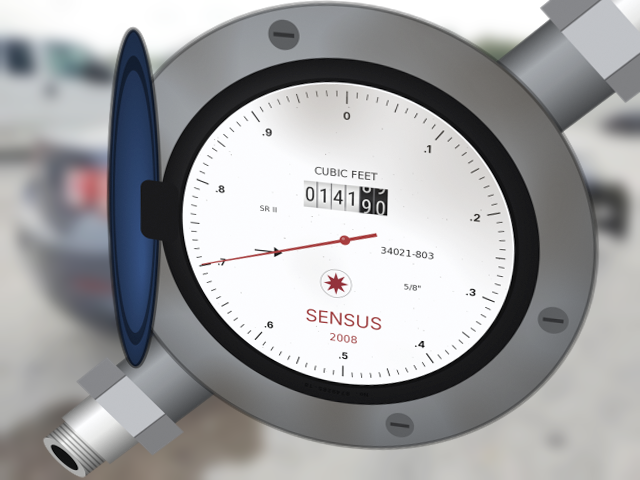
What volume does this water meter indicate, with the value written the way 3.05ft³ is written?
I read 14189.70ft³
